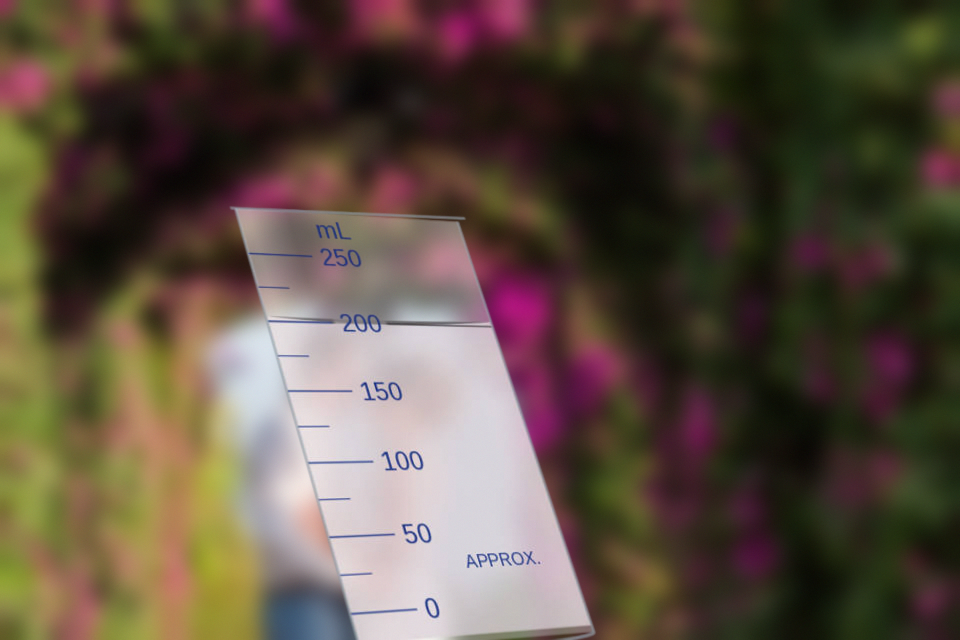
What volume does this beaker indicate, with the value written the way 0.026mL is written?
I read 200mL
